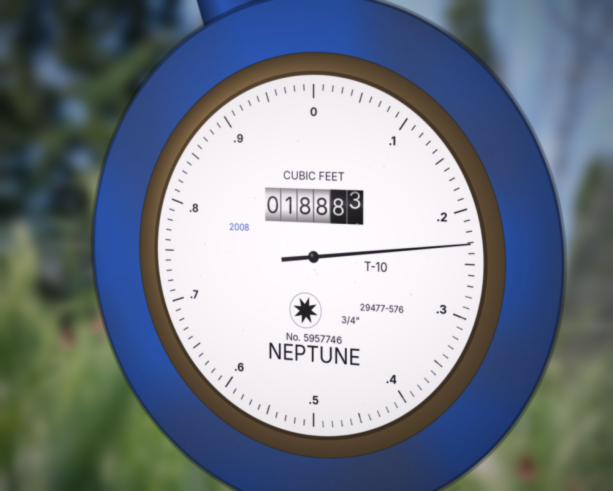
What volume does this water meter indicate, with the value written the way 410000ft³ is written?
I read 18883.23ft³
